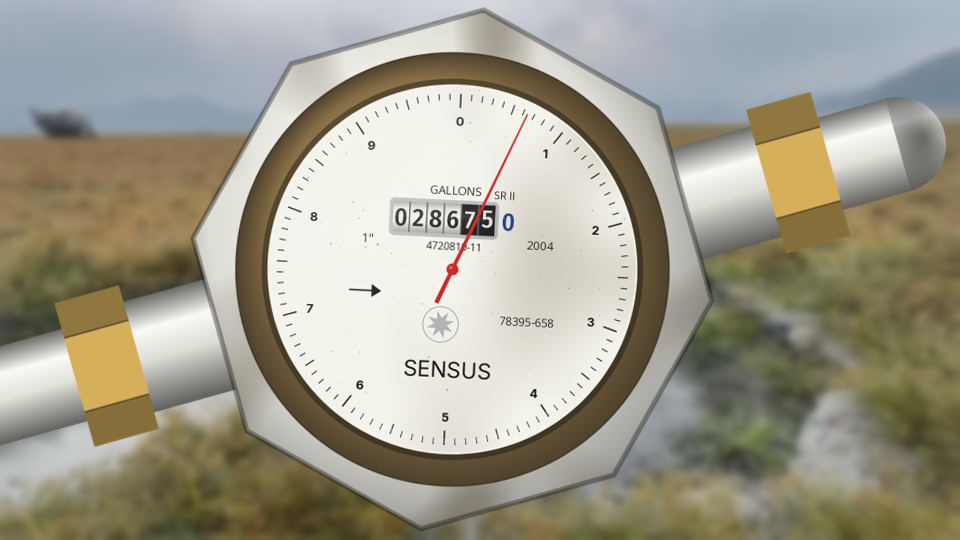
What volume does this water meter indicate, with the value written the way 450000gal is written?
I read 286750.6gal
